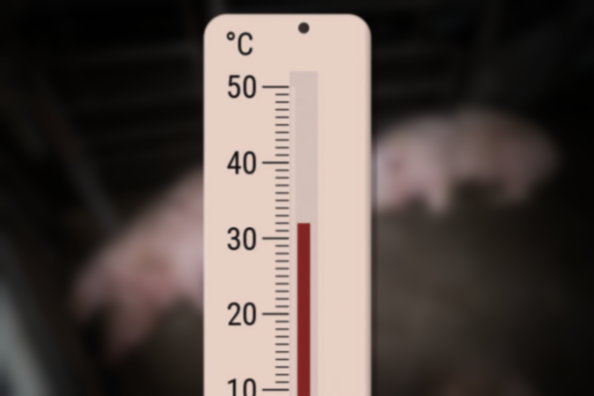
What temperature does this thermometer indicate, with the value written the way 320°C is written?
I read 32°C
